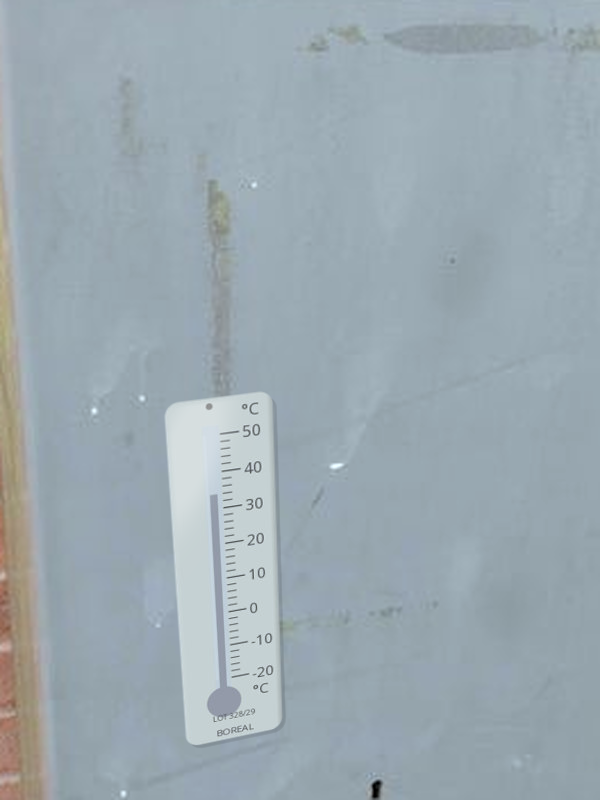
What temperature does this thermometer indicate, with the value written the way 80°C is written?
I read 34°C
